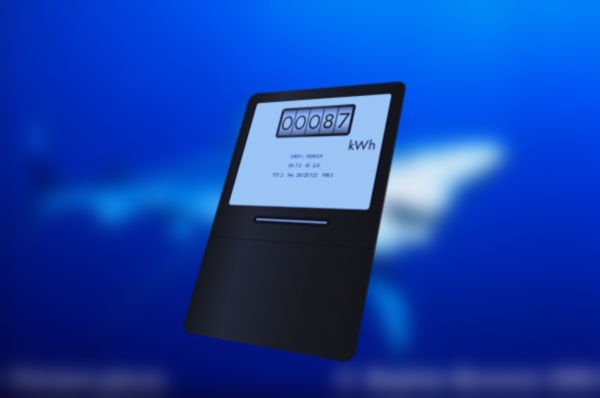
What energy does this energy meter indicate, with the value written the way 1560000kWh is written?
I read 87kWh
